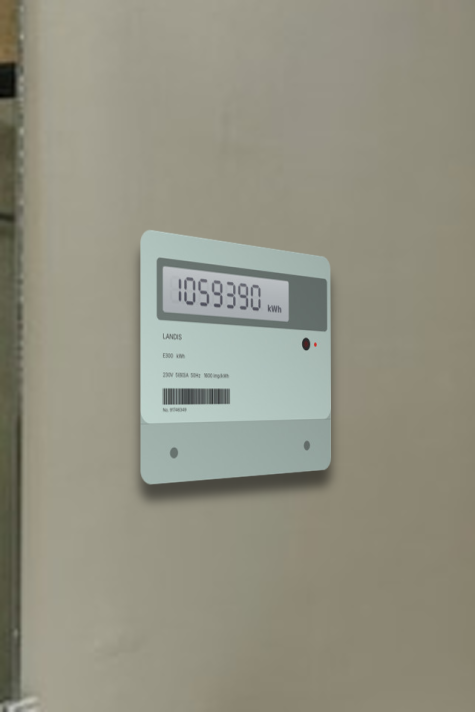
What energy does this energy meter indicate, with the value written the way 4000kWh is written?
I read 1059390kWh
